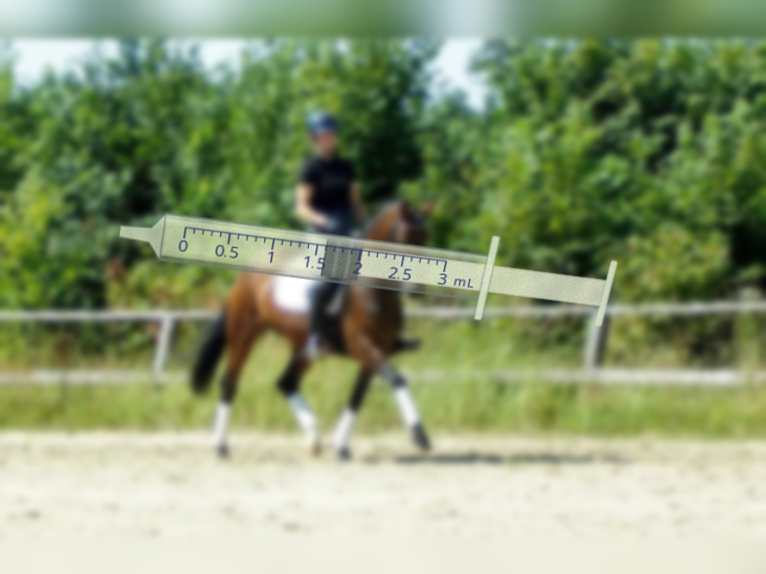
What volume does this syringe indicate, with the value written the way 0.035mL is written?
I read 1.6mL
